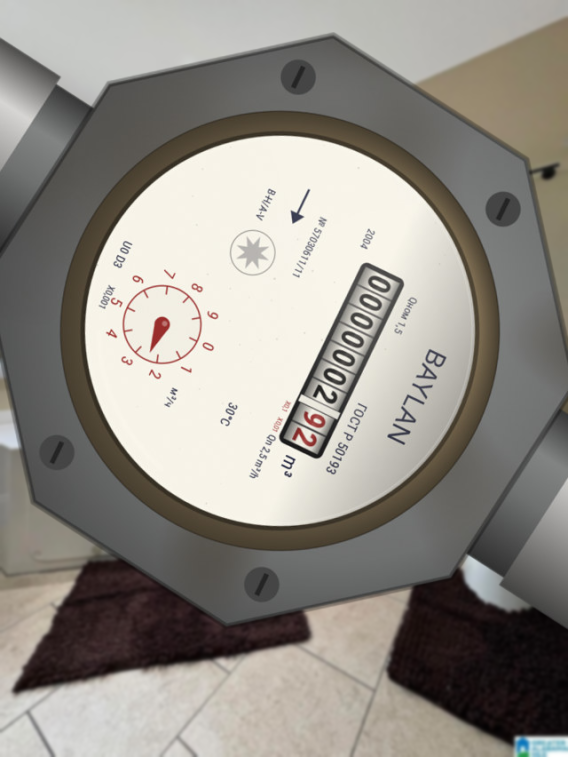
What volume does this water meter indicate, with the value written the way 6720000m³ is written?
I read 2.922m³
